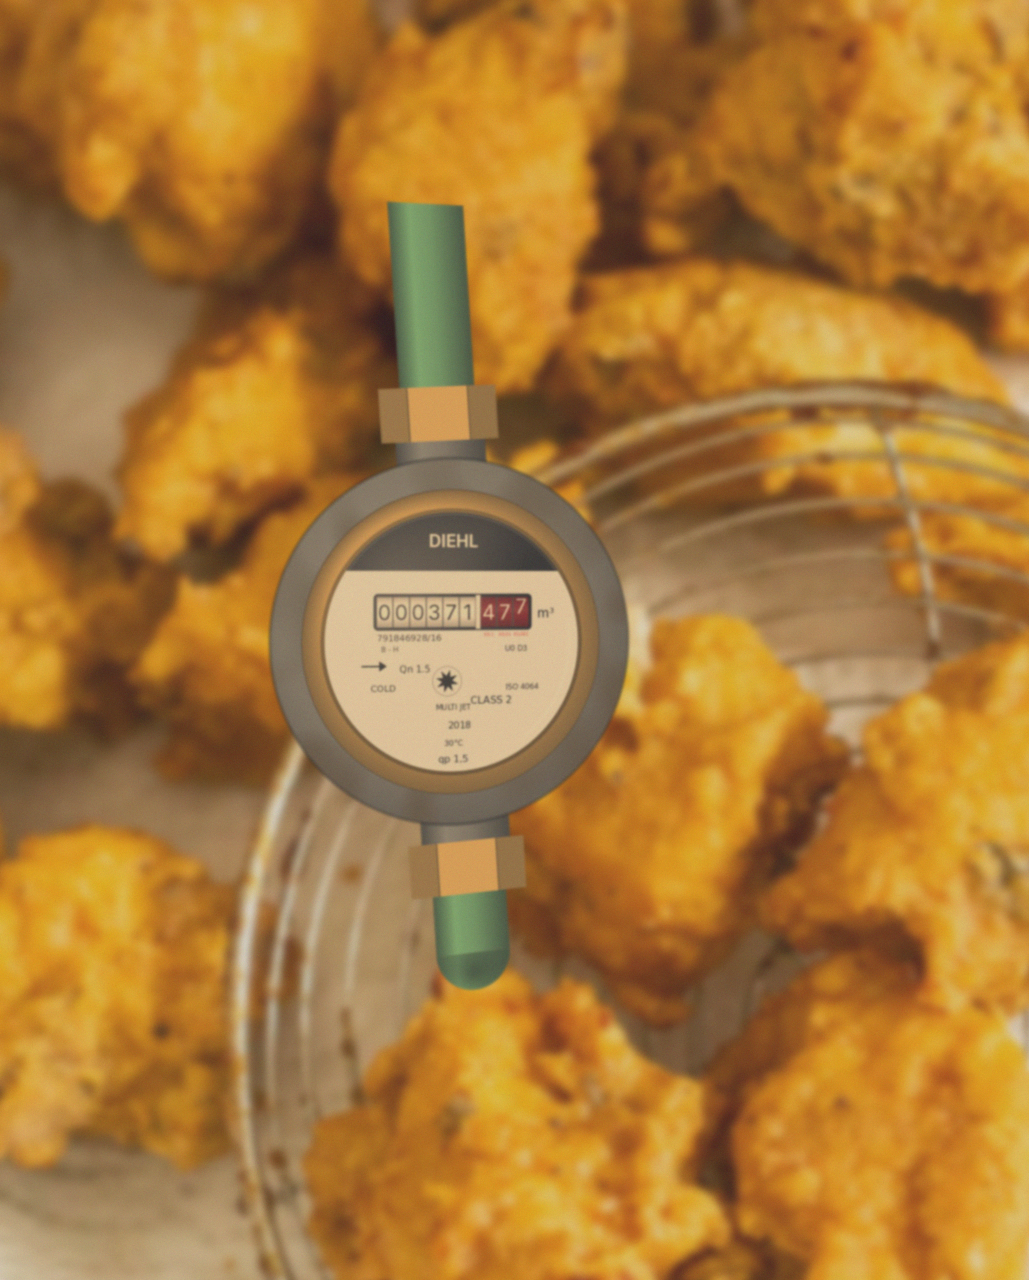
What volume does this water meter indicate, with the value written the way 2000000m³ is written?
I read 371.477m³
